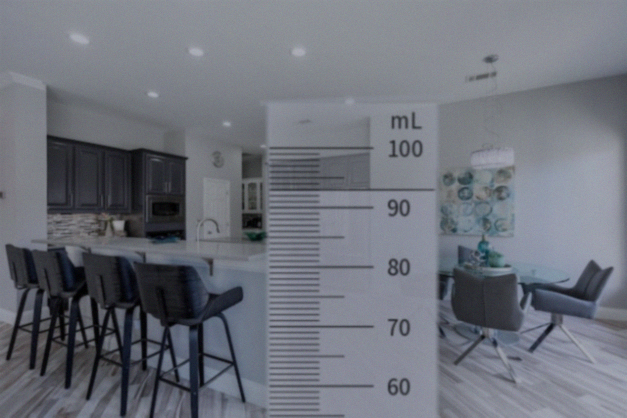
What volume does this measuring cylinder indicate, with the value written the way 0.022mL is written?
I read 93mL
